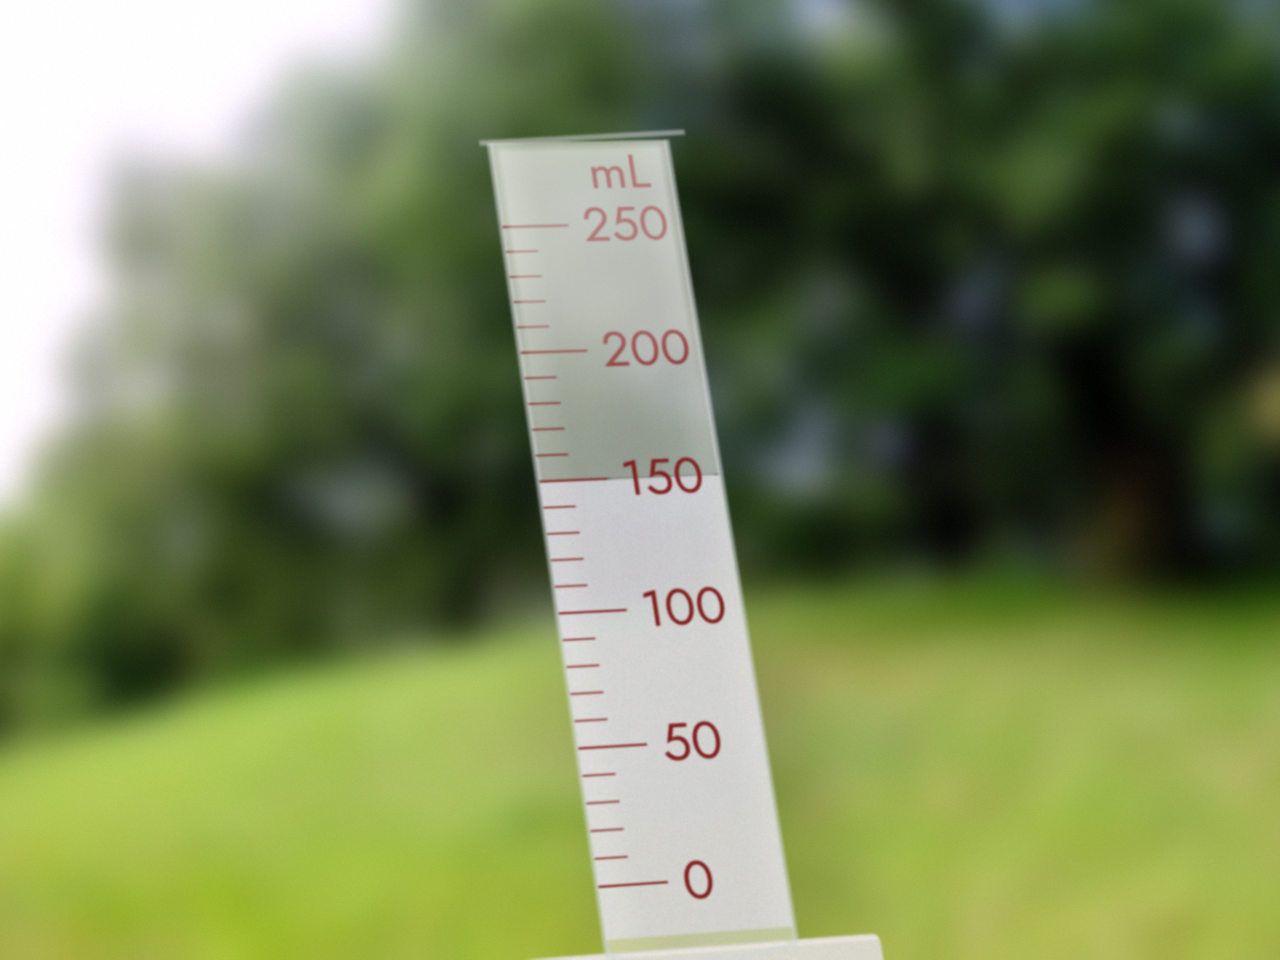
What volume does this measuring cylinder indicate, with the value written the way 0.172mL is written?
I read 150mL
